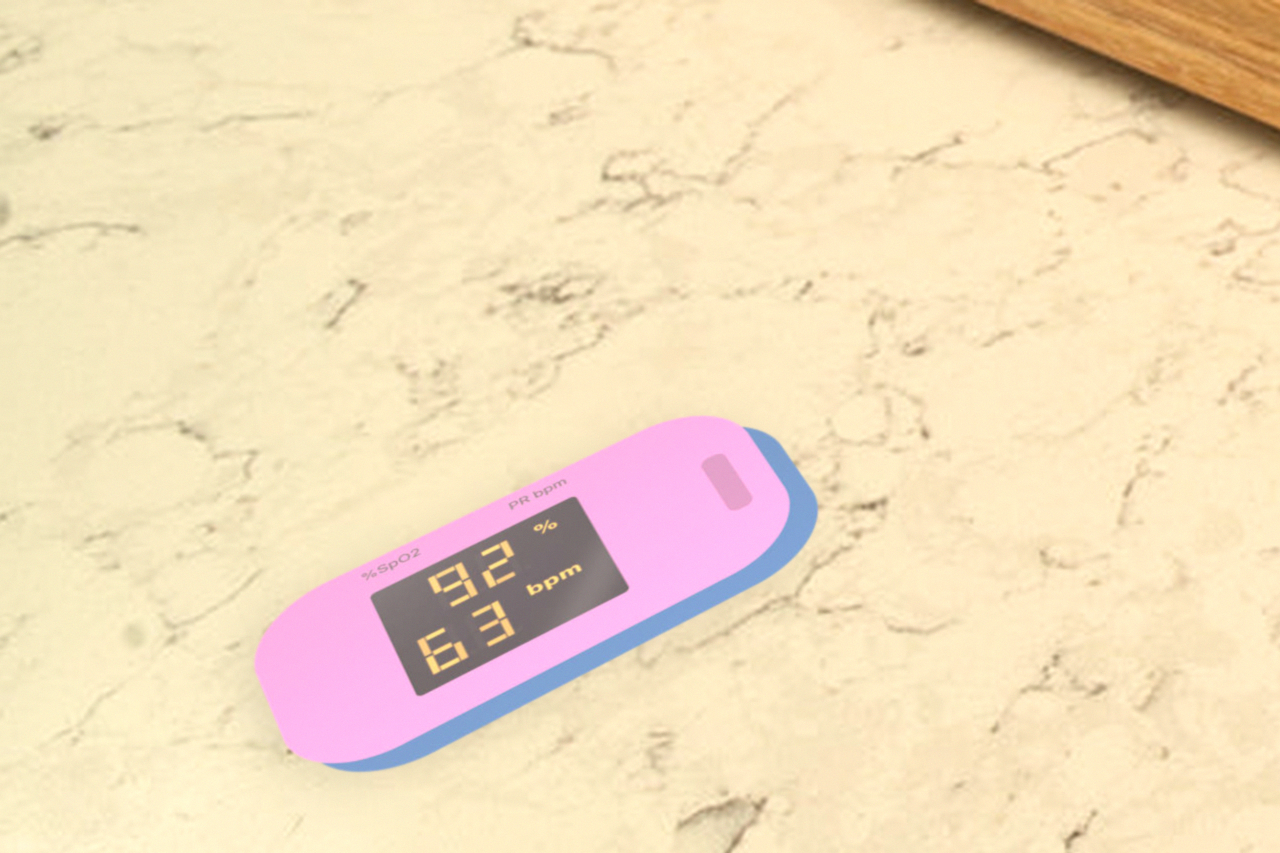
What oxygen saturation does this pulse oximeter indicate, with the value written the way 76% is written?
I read 92%
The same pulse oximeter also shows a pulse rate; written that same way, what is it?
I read 63bpm
